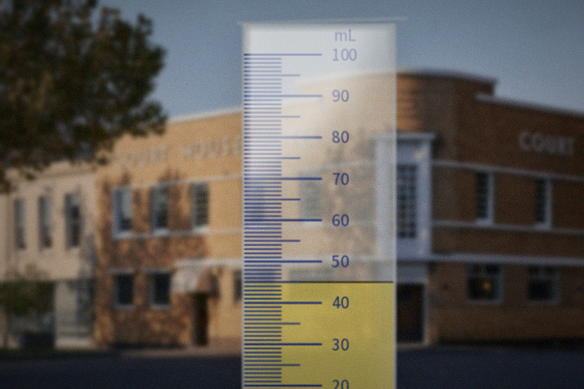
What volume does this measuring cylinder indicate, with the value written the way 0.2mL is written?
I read 45mL
